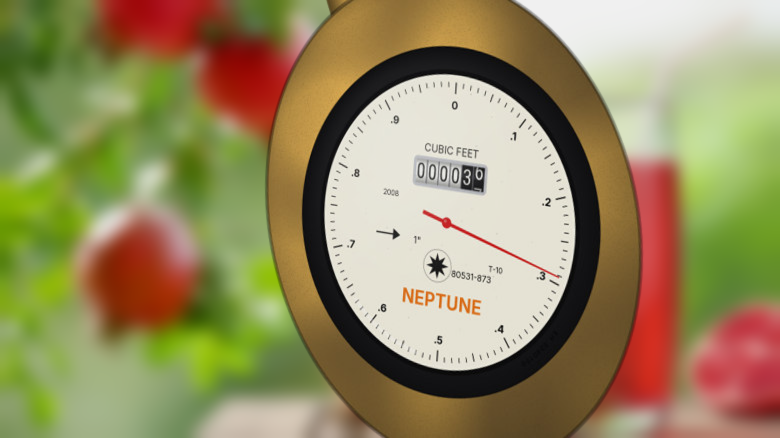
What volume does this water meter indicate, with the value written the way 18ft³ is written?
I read 36.29ft³
